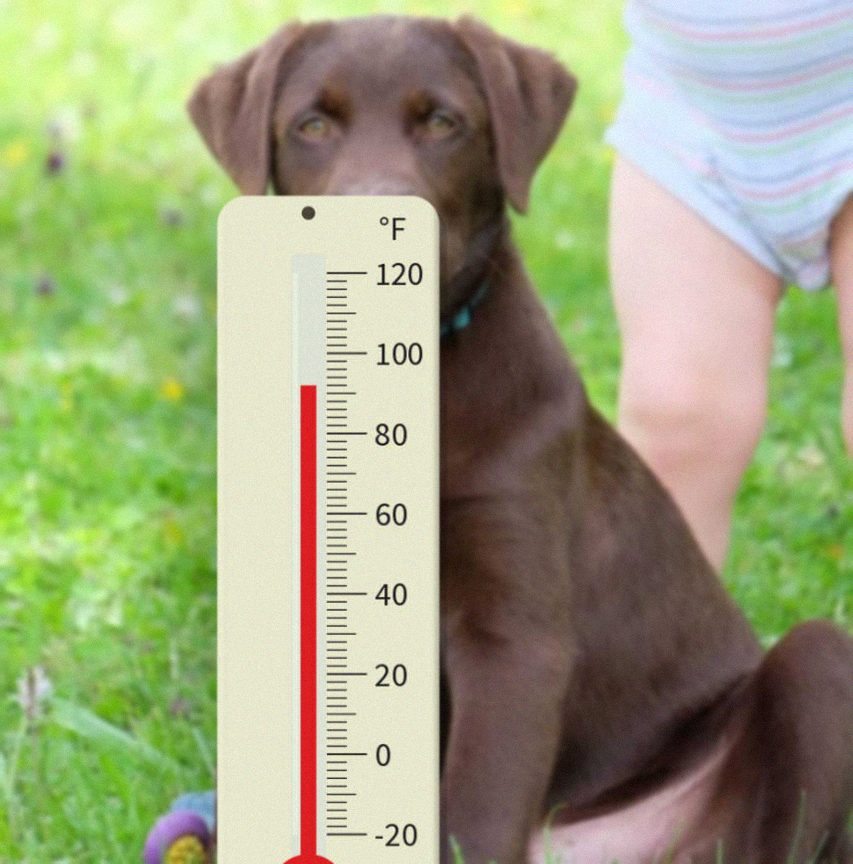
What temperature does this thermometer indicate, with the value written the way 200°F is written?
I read 92°F
